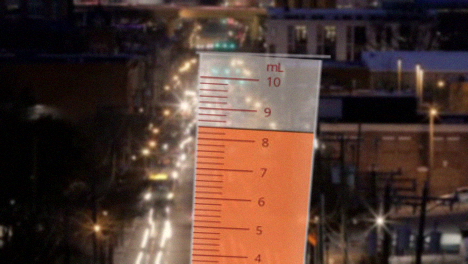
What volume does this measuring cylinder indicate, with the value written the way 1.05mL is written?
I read 8.4mL
